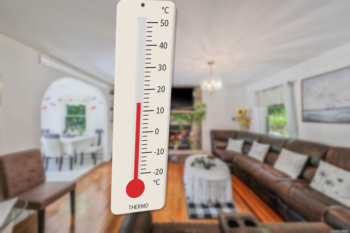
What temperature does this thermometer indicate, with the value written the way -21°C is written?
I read 14°C
